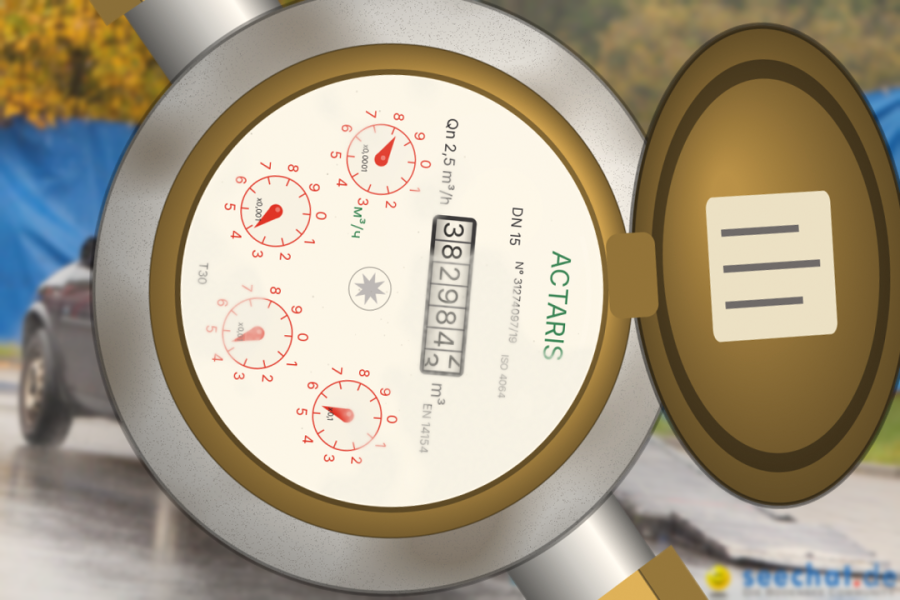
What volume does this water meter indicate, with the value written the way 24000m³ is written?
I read 3829842.5438m³
